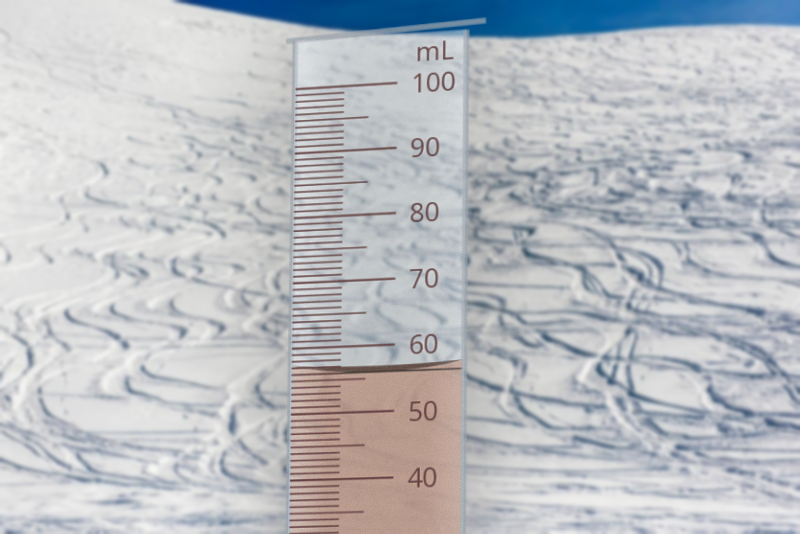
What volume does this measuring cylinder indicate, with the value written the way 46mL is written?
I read 56mL
